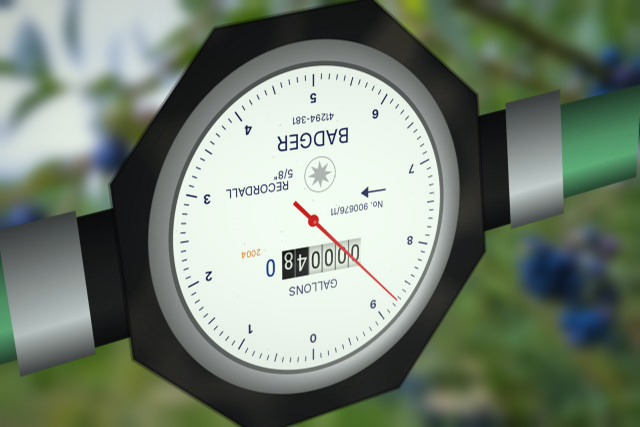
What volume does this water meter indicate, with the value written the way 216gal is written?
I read 478.7gal
